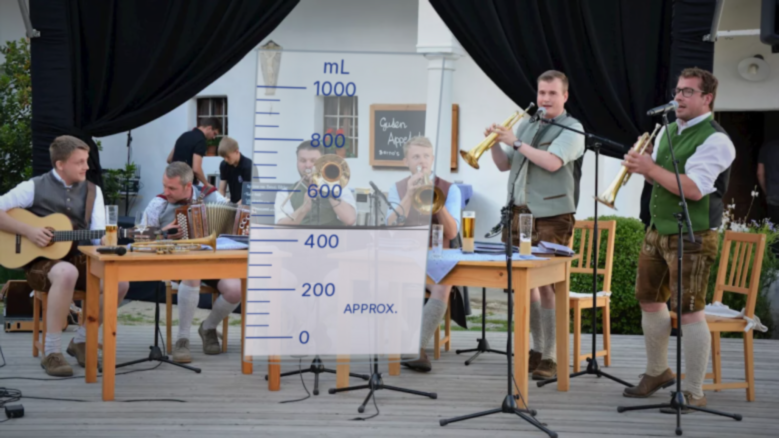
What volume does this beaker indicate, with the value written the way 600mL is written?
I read 450mL
